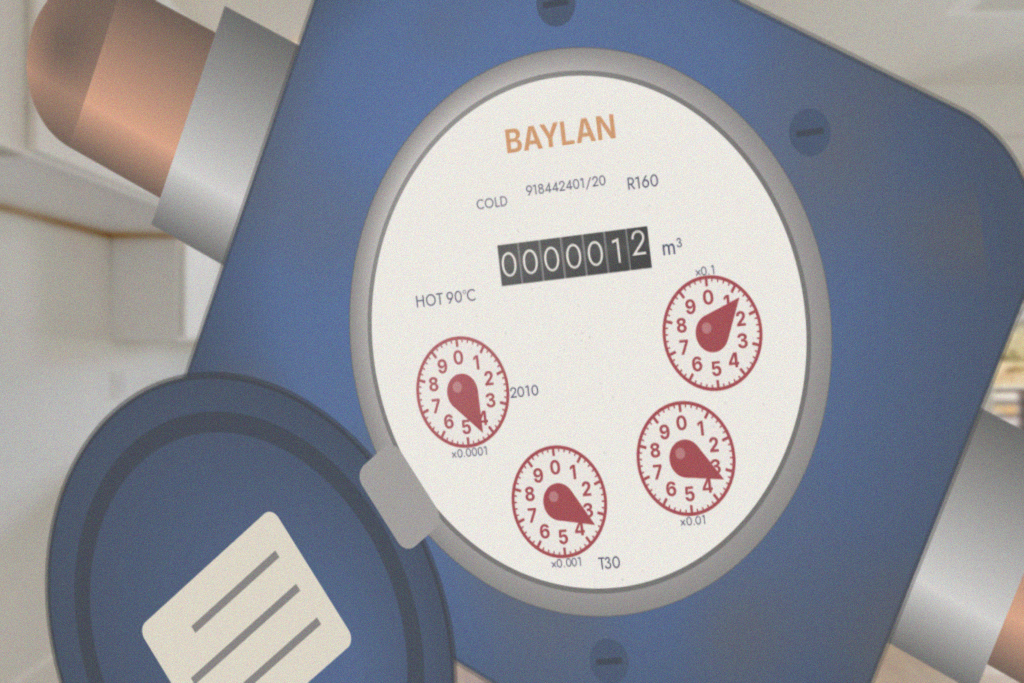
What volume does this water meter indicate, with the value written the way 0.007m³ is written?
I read 12.1334m³
